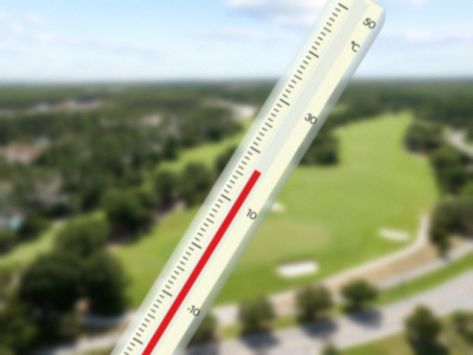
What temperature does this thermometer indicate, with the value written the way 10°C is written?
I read 17°C
